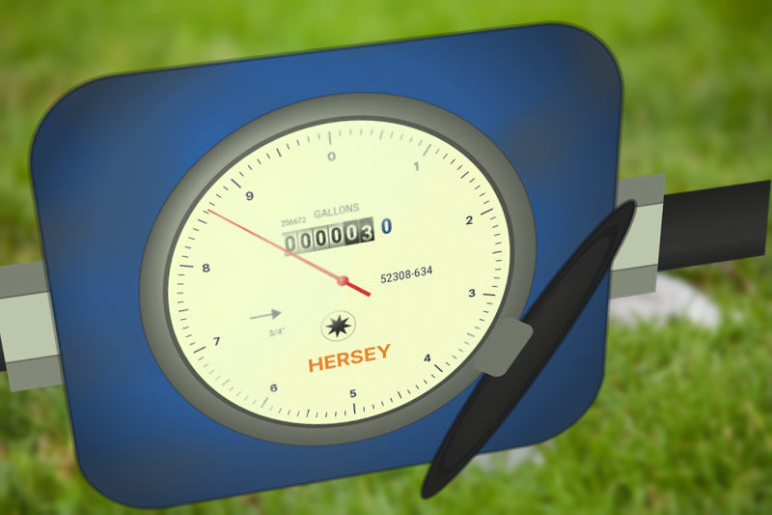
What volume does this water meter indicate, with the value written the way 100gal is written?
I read 28.6gal
